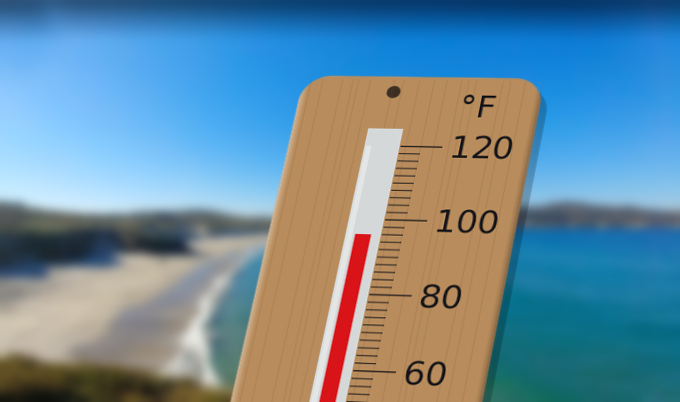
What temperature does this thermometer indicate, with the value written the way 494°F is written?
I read 96°F
